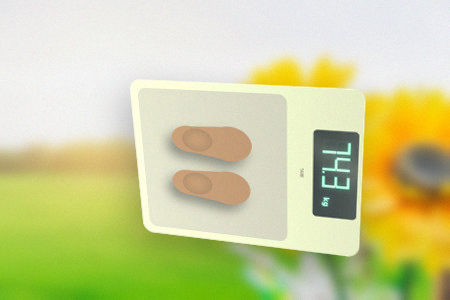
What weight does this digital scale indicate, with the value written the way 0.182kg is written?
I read 74.3kg
